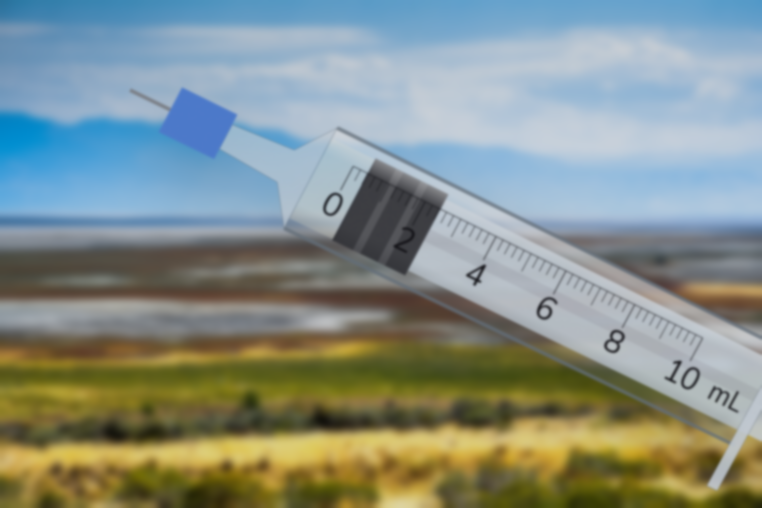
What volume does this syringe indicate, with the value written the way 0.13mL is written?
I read 0.4mL
